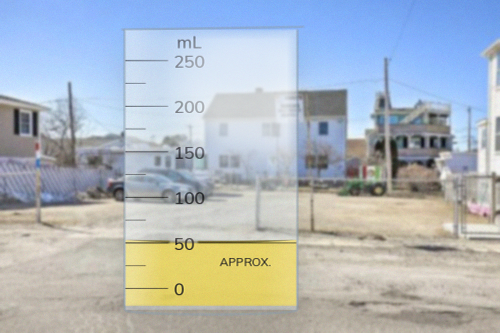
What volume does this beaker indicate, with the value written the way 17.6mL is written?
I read 50mL
